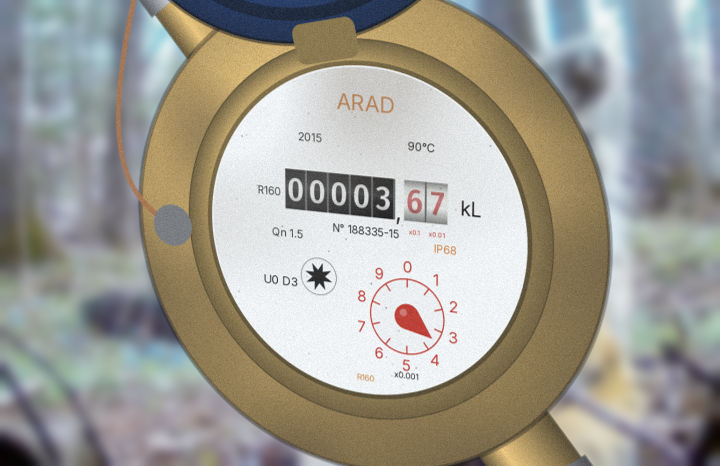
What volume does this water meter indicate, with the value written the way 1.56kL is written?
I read 3.673kL
